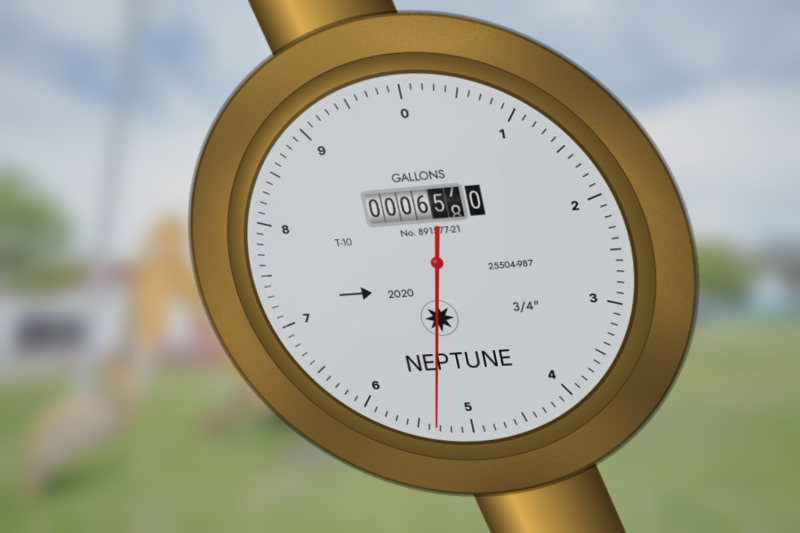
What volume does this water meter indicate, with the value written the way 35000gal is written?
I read 6575.3gal
